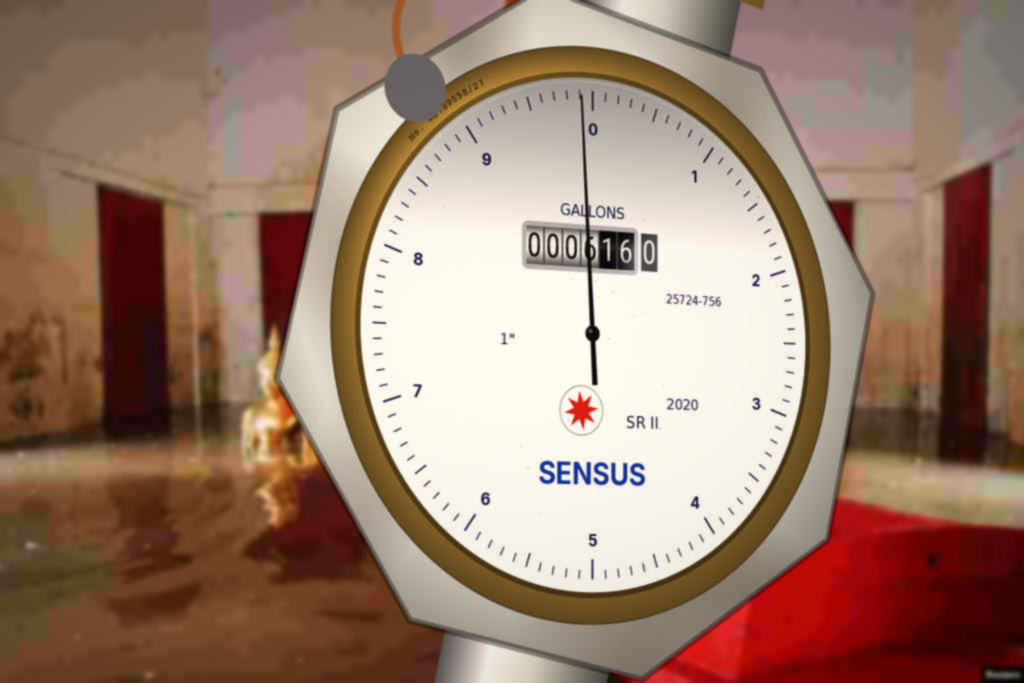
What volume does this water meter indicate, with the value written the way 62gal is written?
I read 6159.9gal
